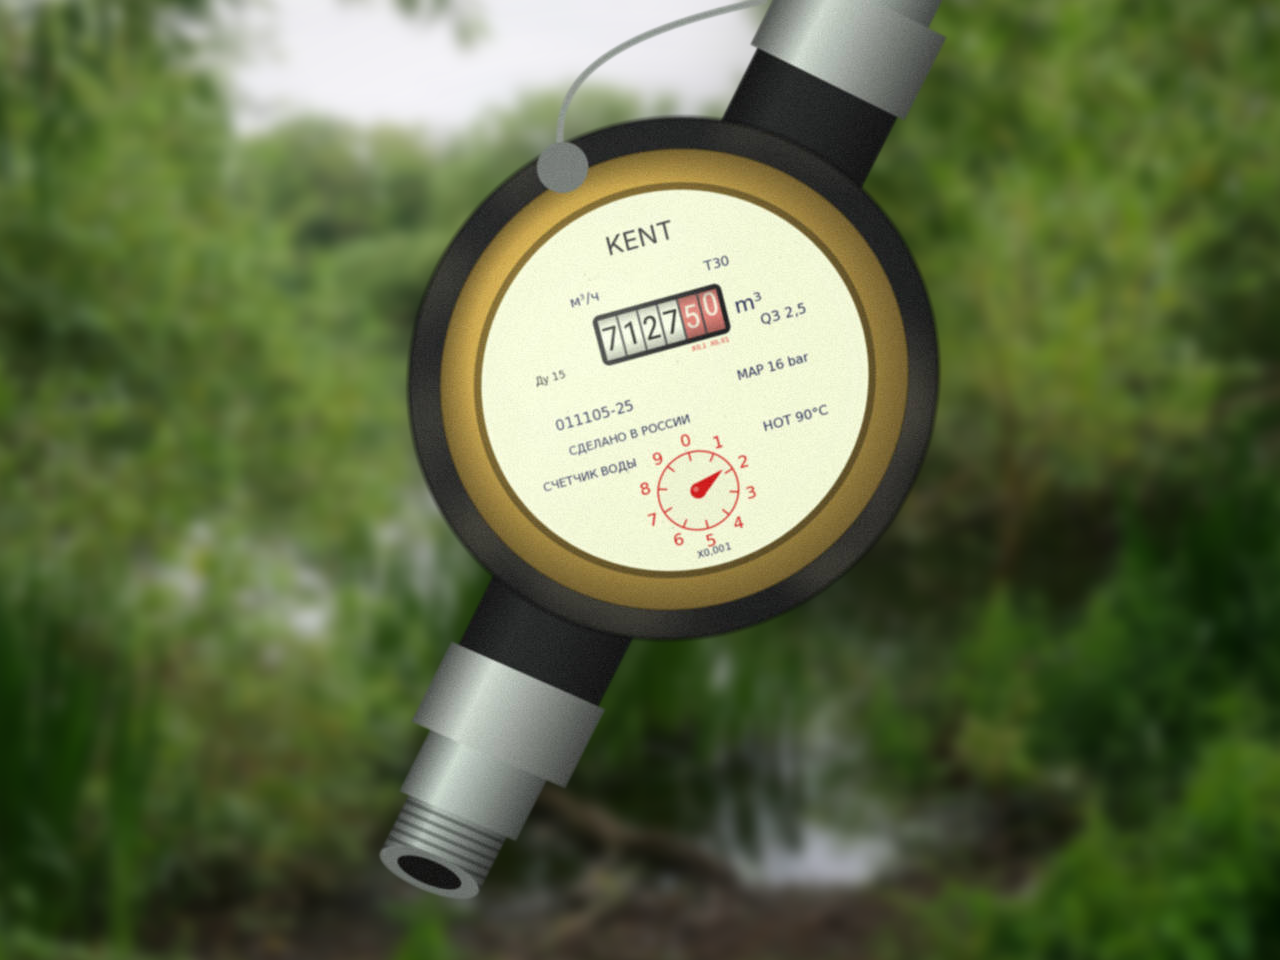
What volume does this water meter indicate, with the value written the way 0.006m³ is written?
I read 7127.501m³
